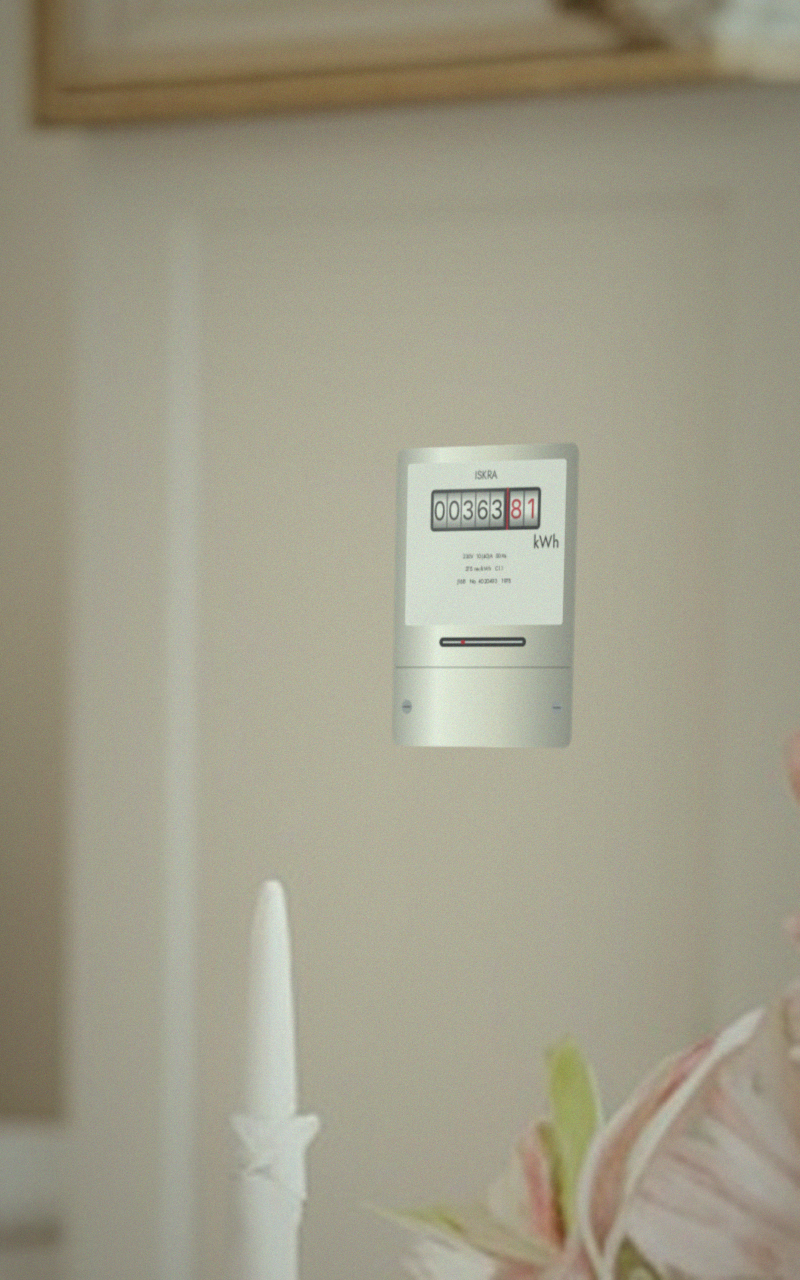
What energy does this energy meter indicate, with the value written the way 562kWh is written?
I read 363.81kWh
